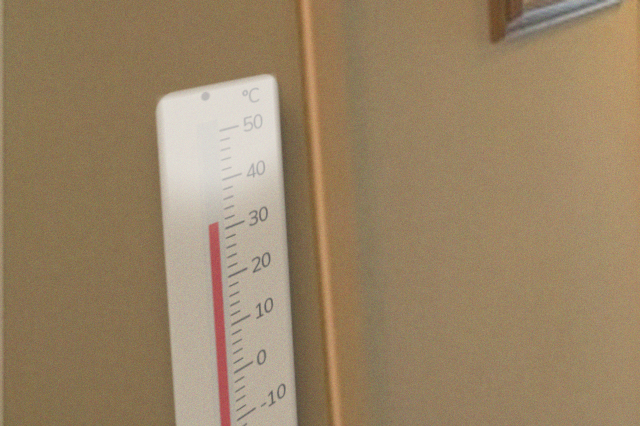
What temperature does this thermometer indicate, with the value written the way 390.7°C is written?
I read 32°C
